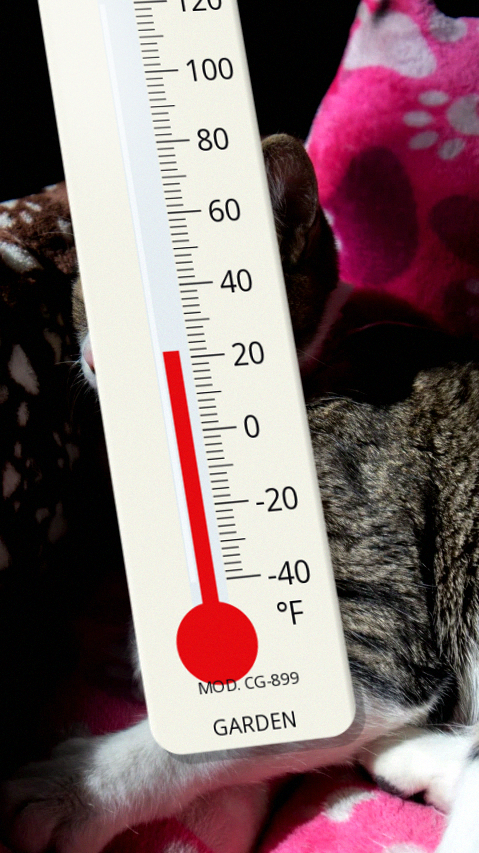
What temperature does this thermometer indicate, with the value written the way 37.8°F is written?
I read 22°F
